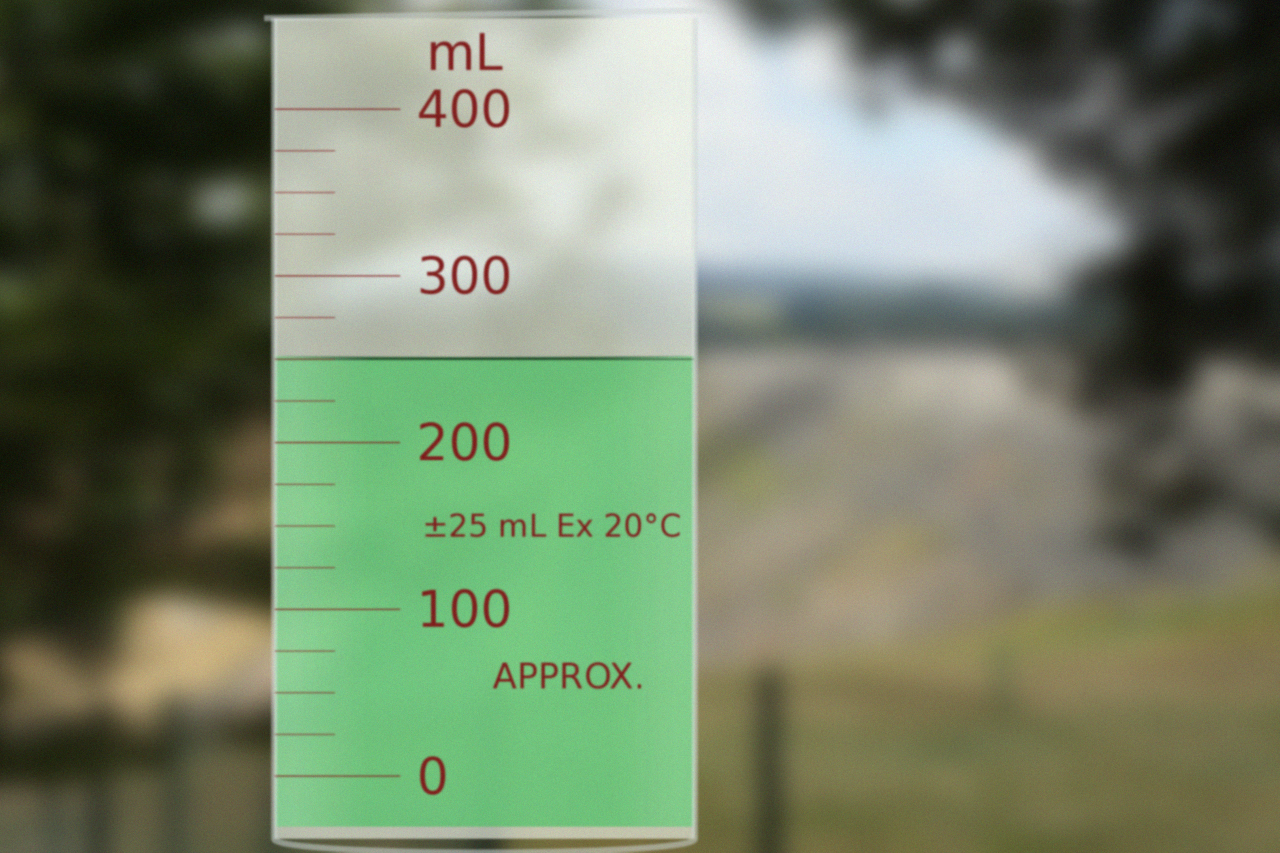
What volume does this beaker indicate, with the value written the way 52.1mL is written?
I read 250mL
